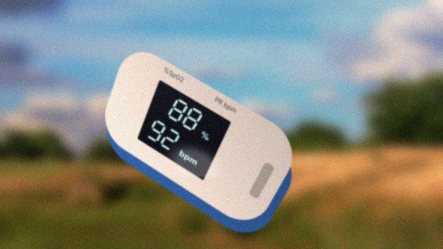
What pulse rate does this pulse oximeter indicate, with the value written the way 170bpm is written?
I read 92bpm
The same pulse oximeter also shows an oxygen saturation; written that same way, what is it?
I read 88%
